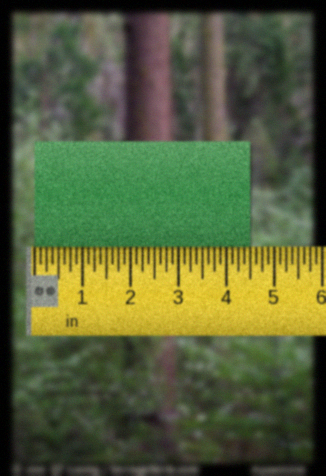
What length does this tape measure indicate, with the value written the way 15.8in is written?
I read 4.5in
